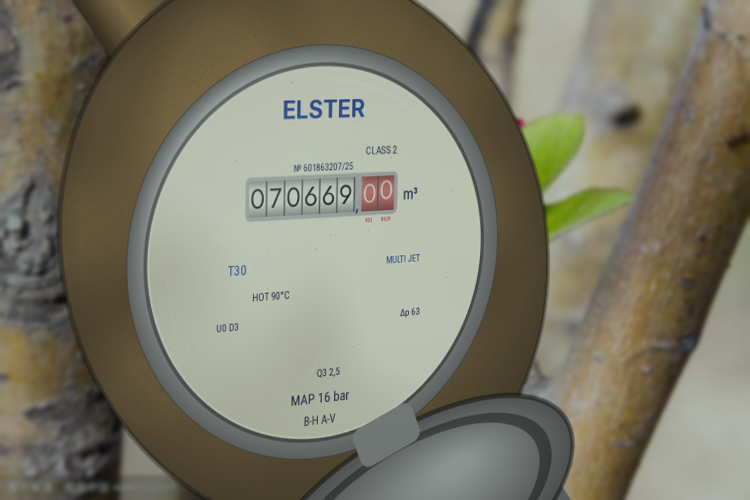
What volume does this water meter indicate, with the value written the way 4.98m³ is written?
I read 70669.00m³
